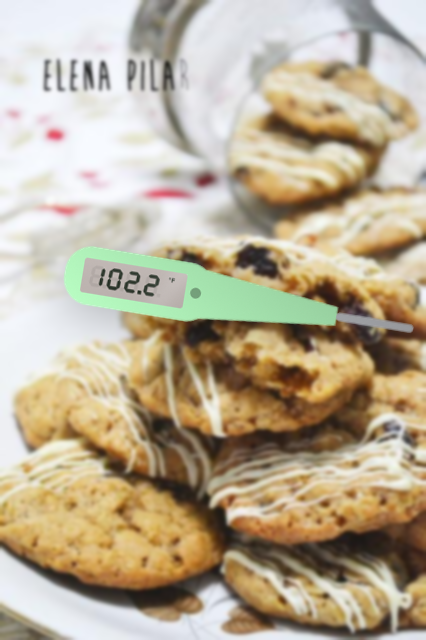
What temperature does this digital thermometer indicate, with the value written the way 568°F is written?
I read 102.2°F
